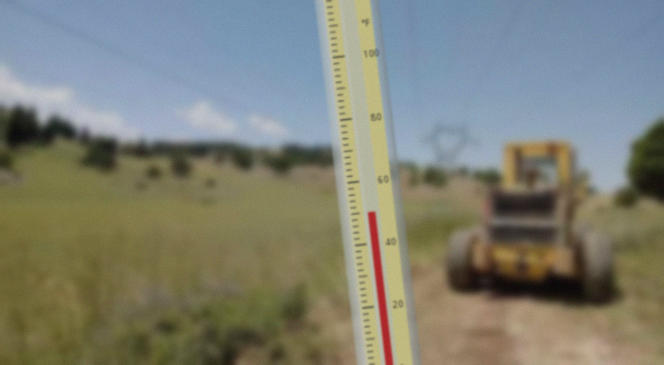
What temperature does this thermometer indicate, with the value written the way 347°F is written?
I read 50°F
